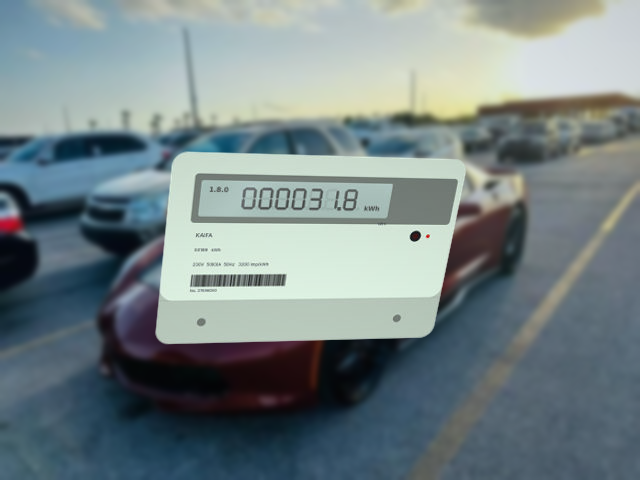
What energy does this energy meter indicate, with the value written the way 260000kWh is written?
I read 31.8kWh
